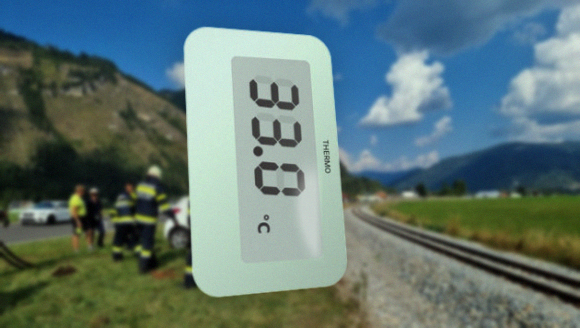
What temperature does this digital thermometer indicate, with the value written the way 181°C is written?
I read 33.0°C
